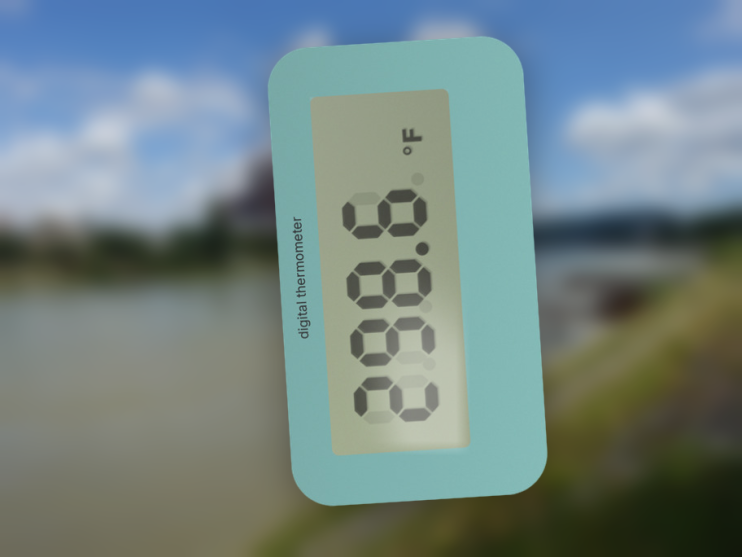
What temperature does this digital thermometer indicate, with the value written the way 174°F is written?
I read 298.6°F
